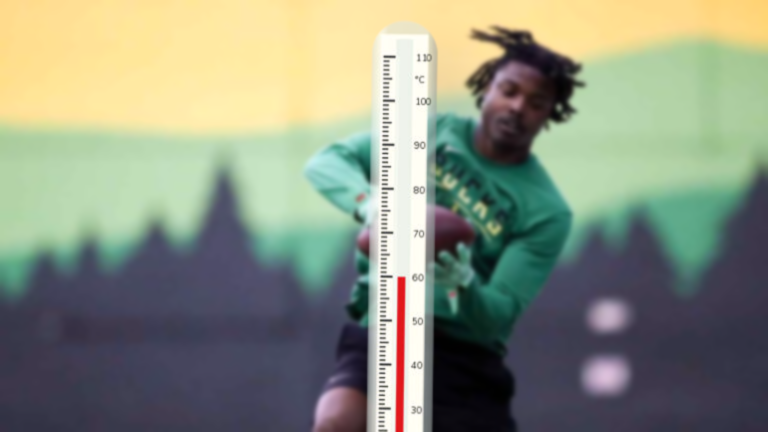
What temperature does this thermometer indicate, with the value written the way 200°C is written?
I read 60°C
